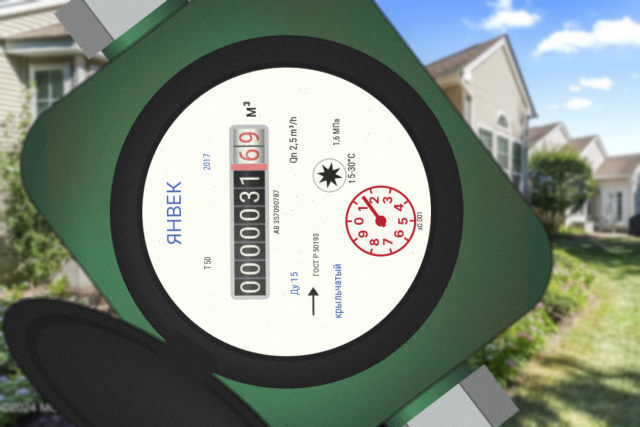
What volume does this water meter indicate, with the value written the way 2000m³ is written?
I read 31.691m³
